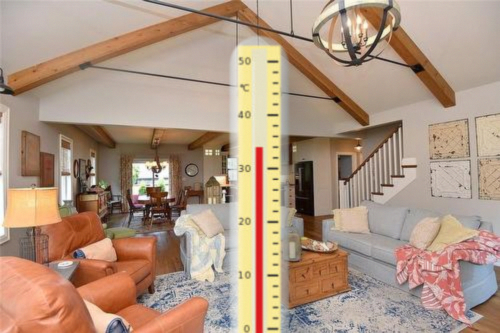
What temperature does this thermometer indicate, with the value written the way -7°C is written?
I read 34°C
